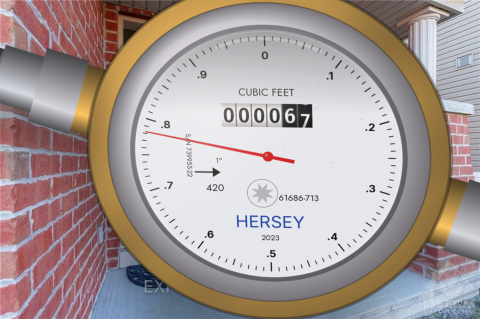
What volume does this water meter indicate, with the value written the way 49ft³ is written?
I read 66.78ft³
